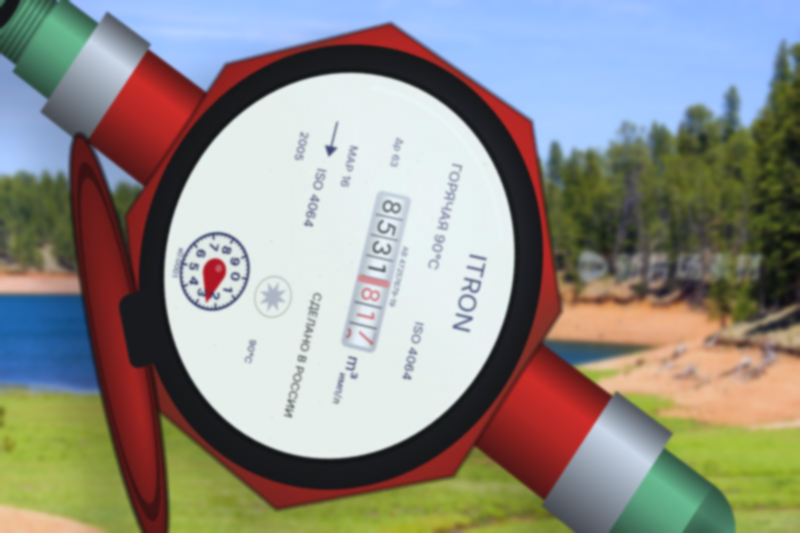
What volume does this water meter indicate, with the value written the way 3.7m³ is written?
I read 8531.8172m³
